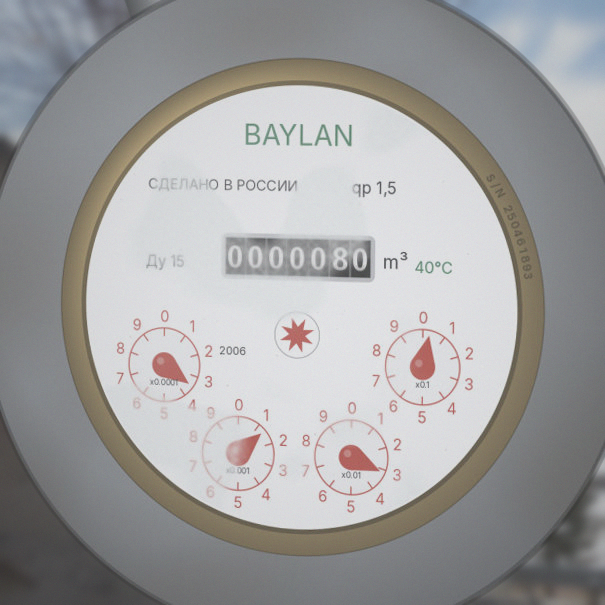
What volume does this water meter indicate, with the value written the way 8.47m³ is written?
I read 80.0313m³
